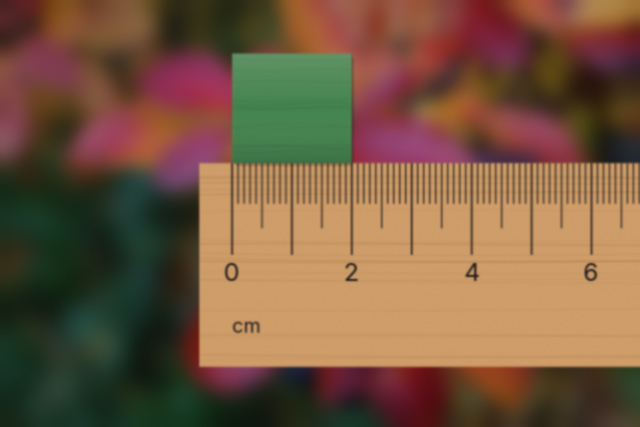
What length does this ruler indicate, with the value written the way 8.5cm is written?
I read 2cm
